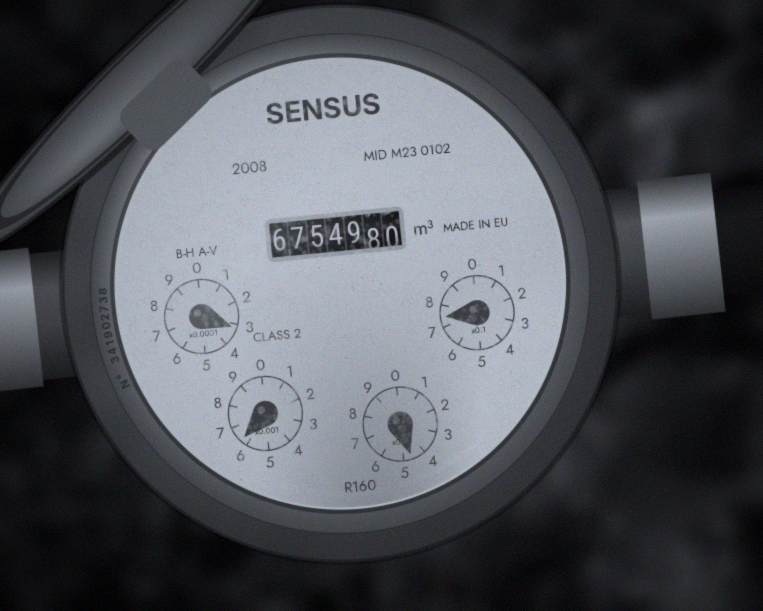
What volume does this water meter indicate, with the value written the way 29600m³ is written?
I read 6754979.7463m³
